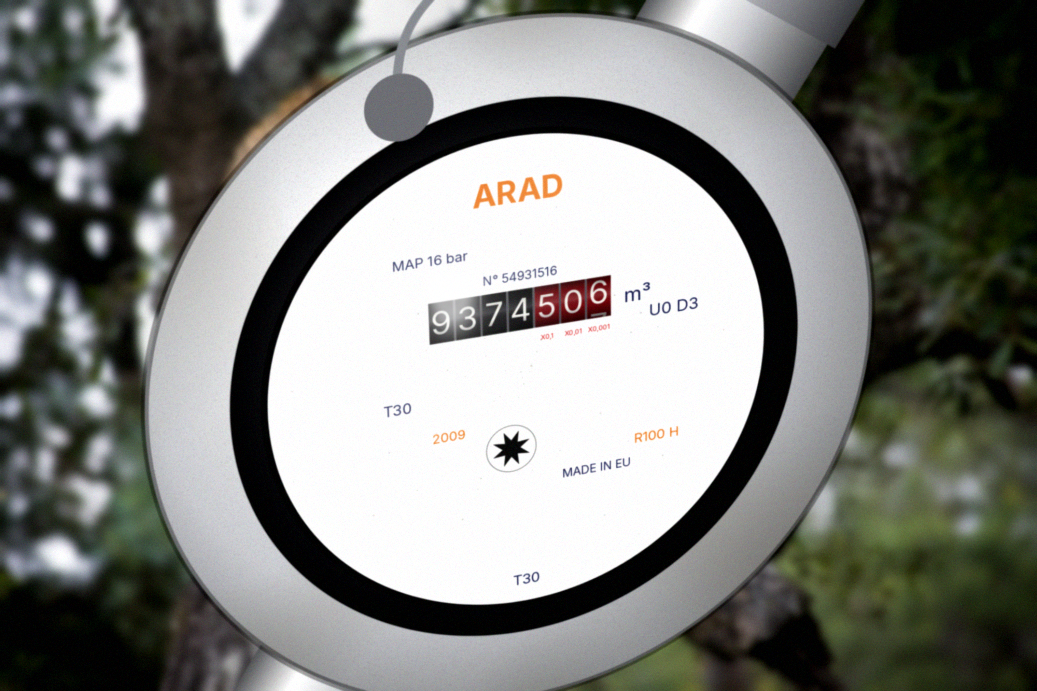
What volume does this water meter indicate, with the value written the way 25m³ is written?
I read 9374.506m³
